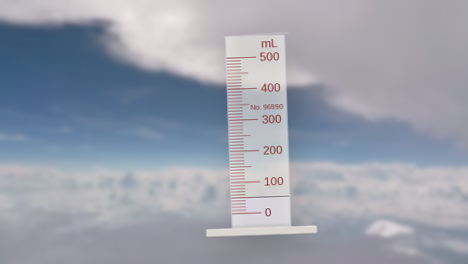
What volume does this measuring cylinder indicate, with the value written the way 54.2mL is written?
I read 50mL
